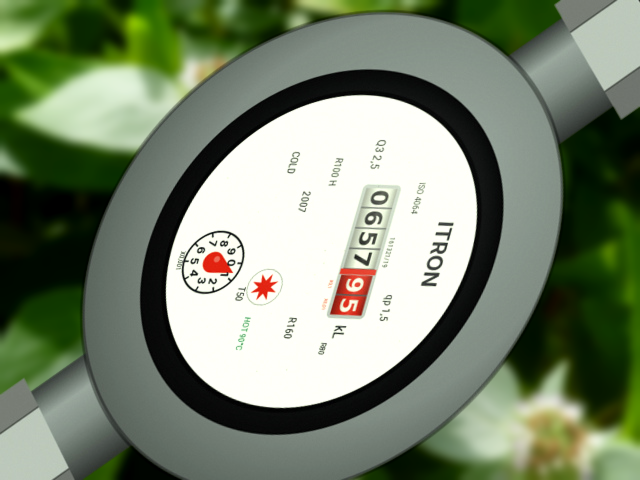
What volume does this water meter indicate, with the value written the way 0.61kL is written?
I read 657.950kL
